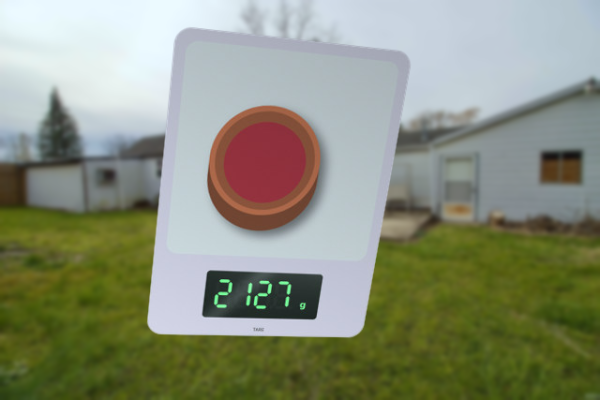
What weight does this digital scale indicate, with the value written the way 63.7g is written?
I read 2127g
